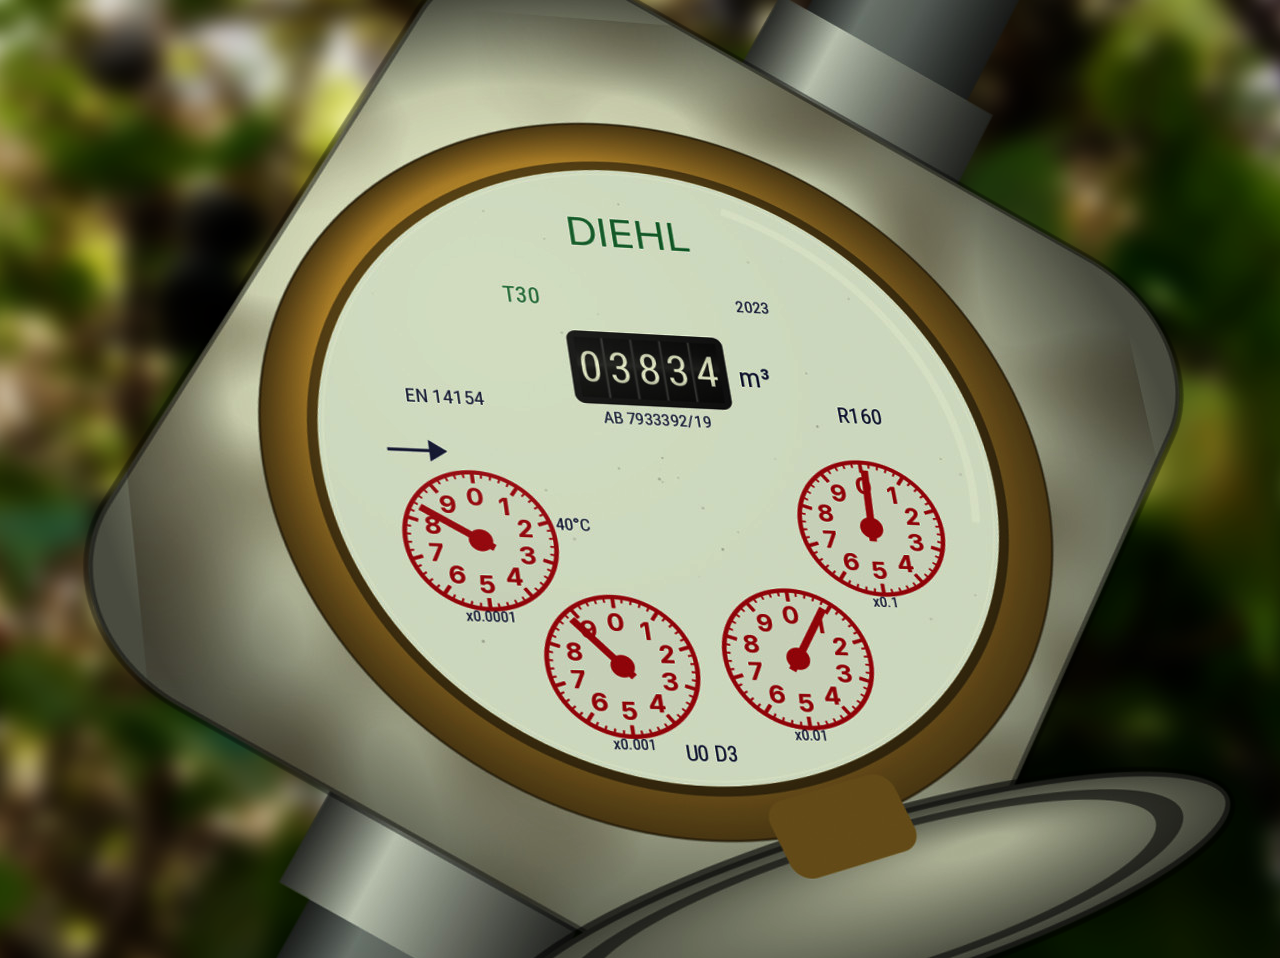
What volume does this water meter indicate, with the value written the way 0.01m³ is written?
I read 3834.0088m³
